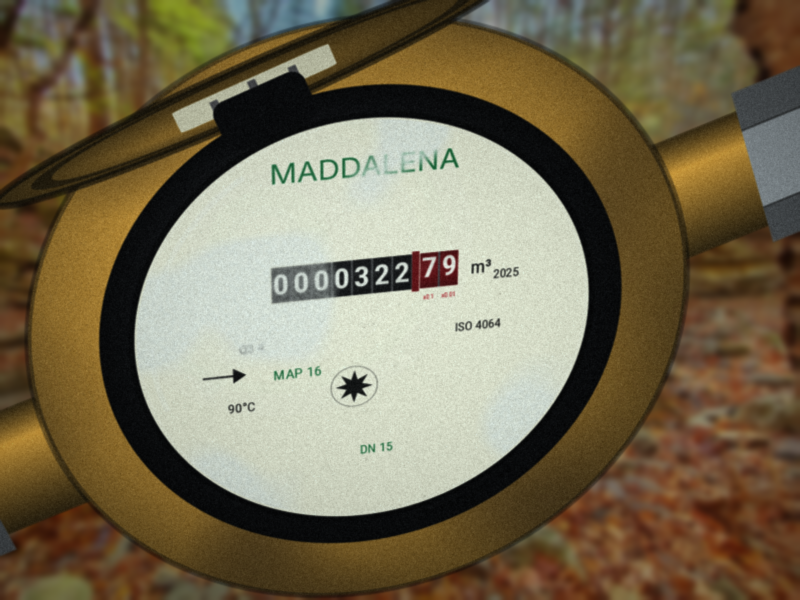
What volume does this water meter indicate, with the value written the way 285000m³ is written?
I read 322.79m³
